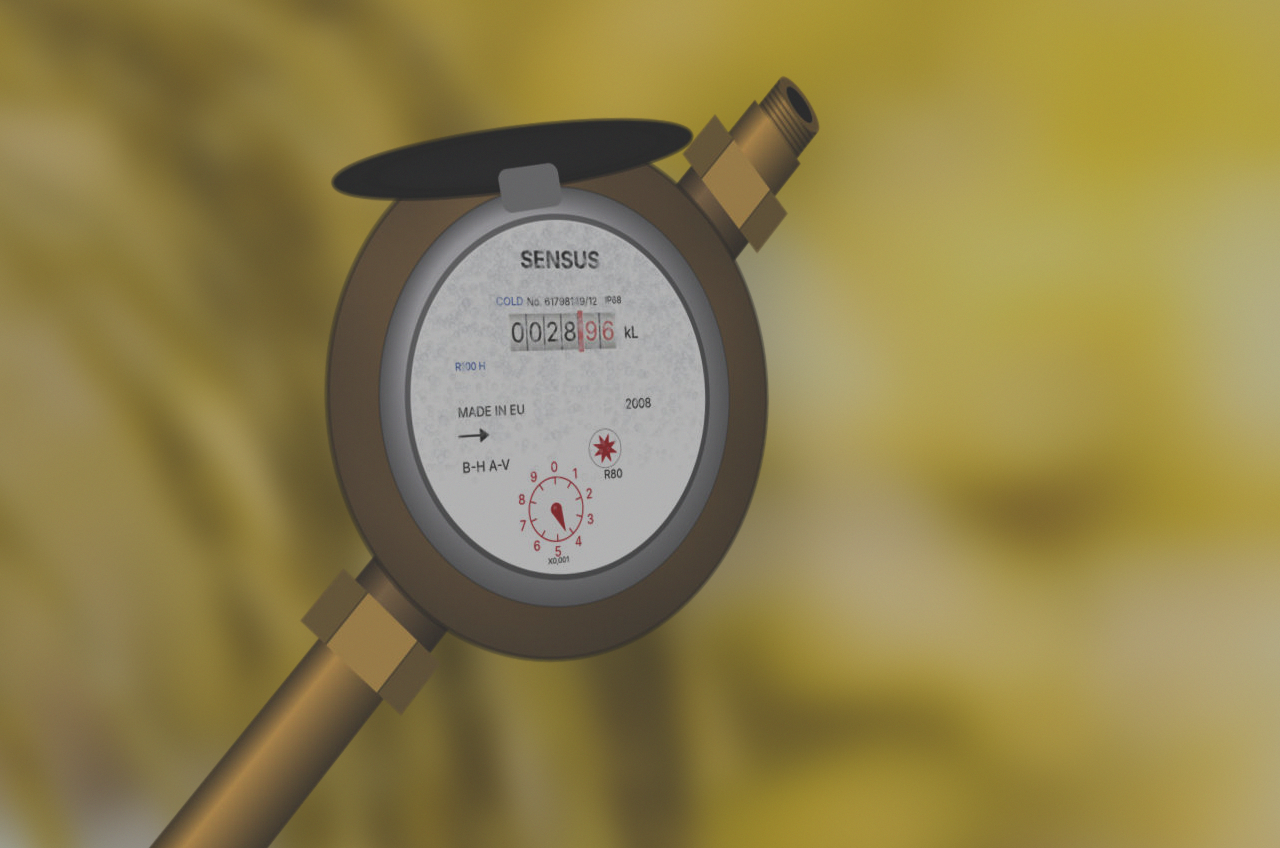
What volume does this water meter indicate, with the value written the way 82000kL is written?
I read 28.964kL
